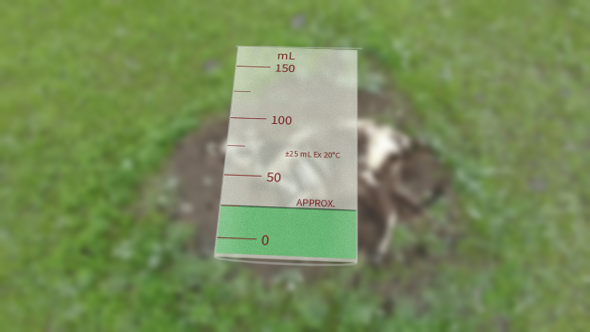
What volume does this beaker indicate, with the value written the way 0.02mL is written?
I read 25mL
